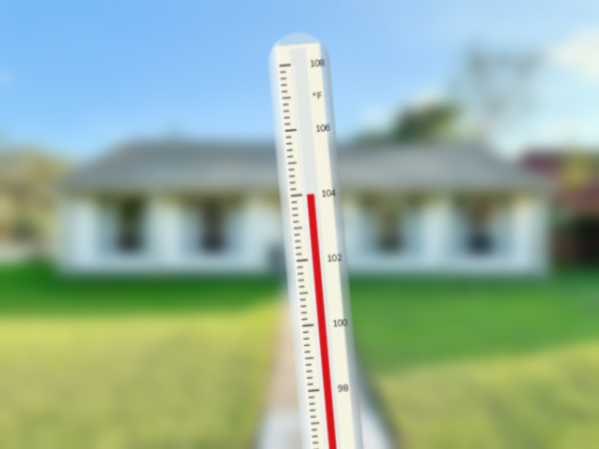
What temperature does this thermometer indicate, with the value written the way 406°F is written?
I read 104°F
